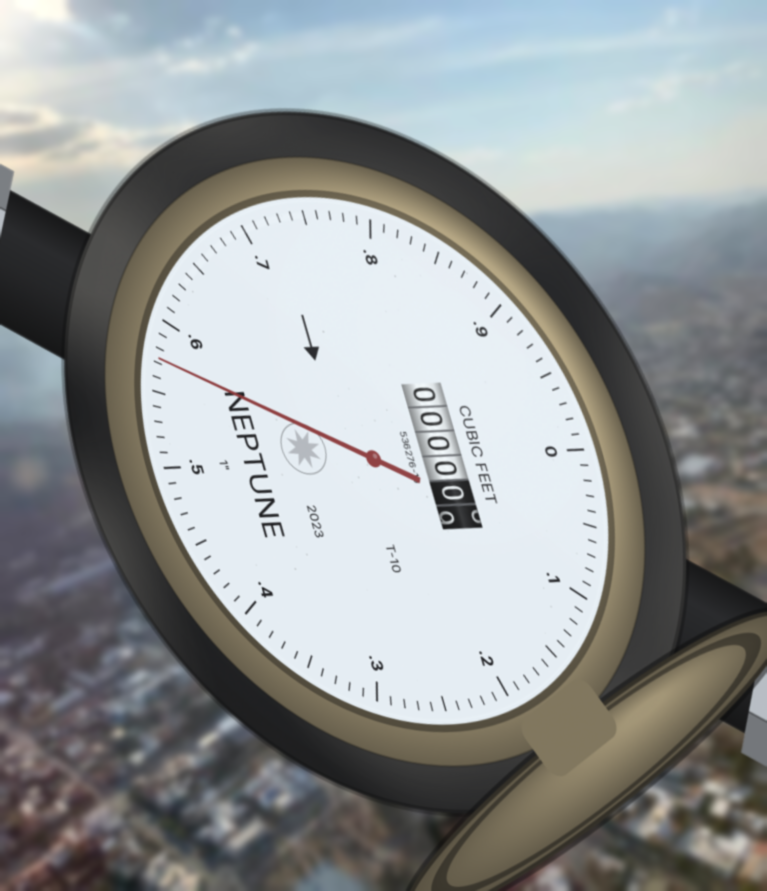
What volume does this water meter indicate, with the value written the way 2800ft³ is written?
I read 8.57ft³
